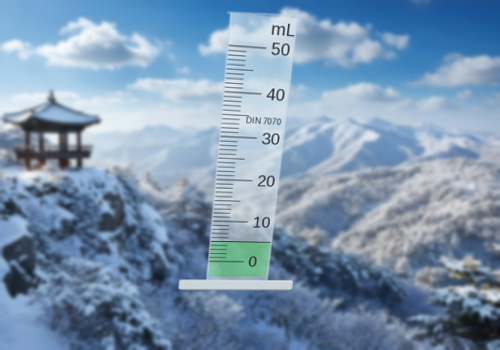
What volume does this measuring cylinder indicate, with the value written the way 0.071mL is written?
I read 5mL
